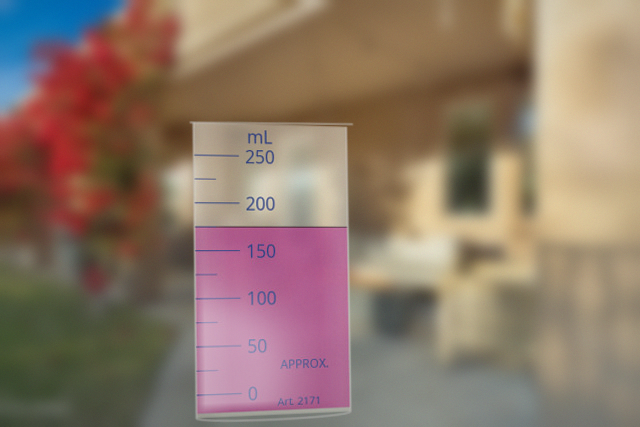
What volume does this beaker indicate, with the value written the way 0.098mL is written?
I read 175mL
